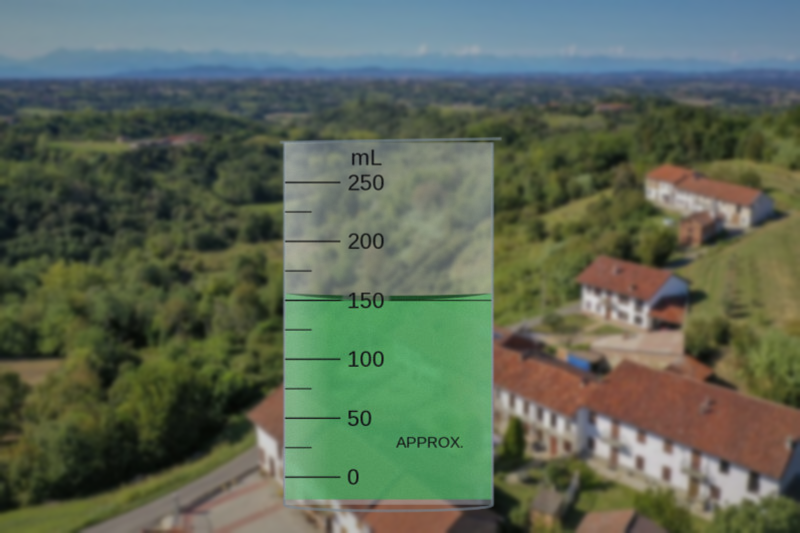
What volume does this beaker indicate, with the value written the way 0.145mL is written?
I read 150mL
